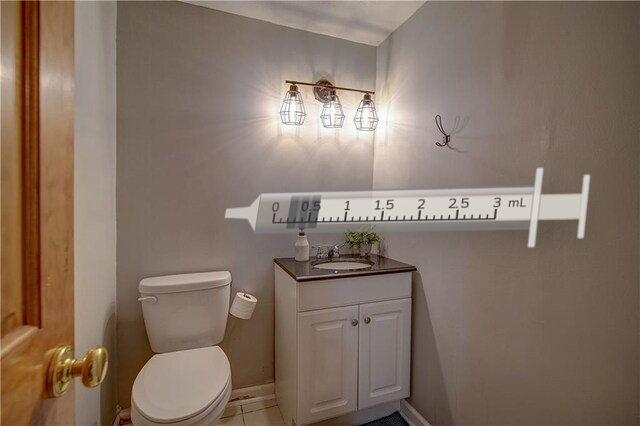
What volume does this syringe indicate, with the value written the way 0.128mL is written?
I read 0.2mL
